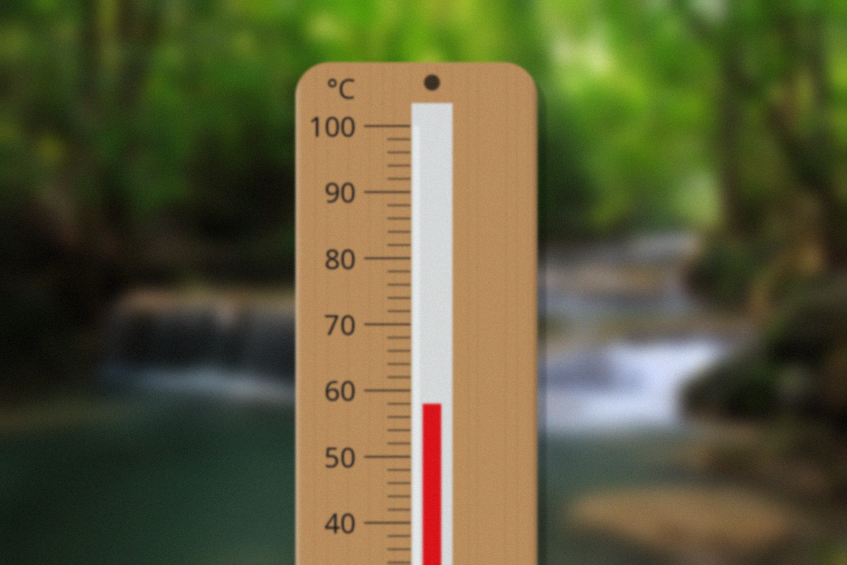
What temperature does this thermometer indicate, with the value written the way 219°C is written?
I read 58°C
